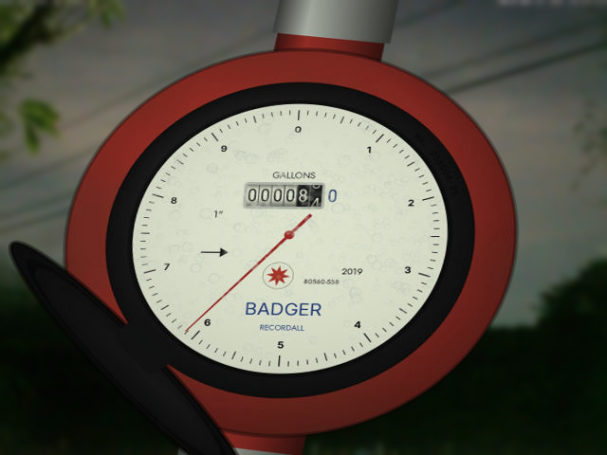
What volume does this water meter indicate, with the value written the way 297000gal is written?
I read 836.1gal
